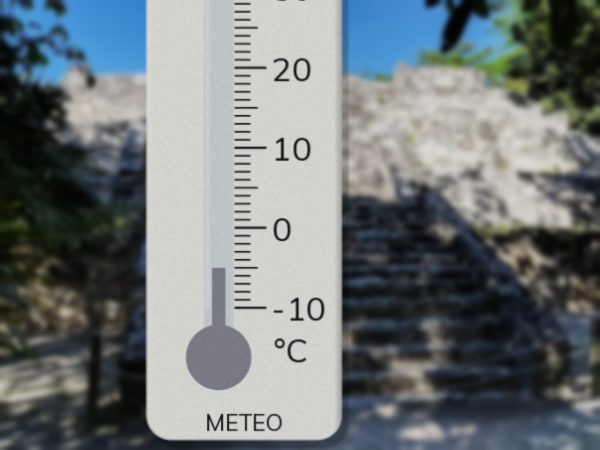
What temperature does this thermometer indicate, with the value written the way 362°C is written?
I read -5°C
